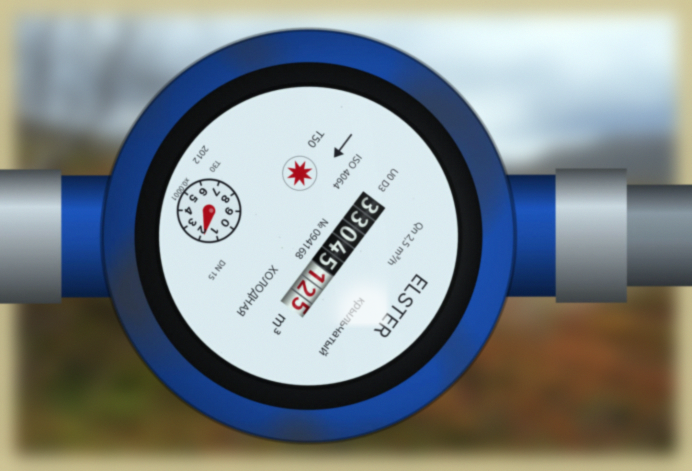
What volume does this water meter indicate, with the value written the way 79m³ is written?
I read 33045.1251m³
